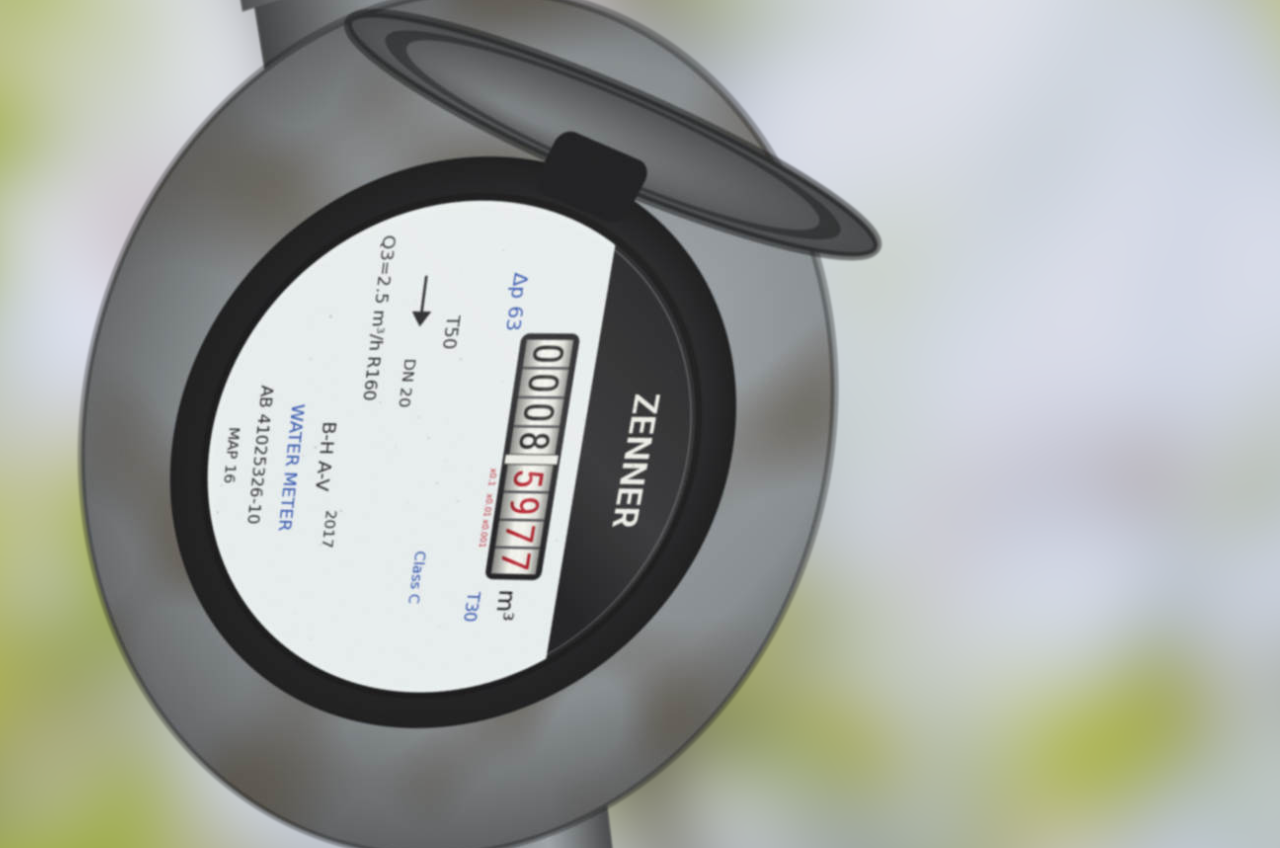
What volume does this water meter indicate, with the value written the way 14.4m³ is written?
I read 8.5977m³
